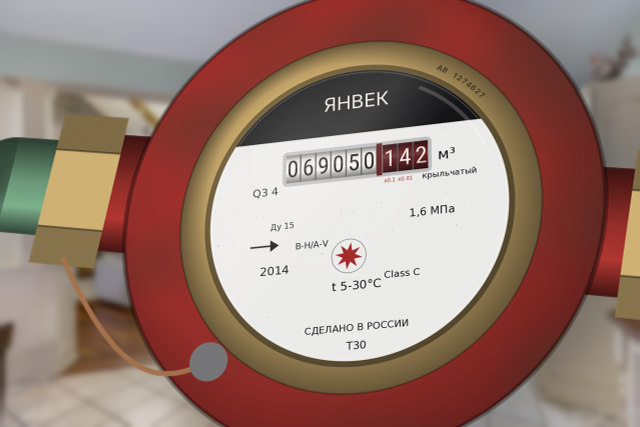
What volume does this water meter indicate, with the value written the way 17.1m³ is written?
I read 69050.142m³
